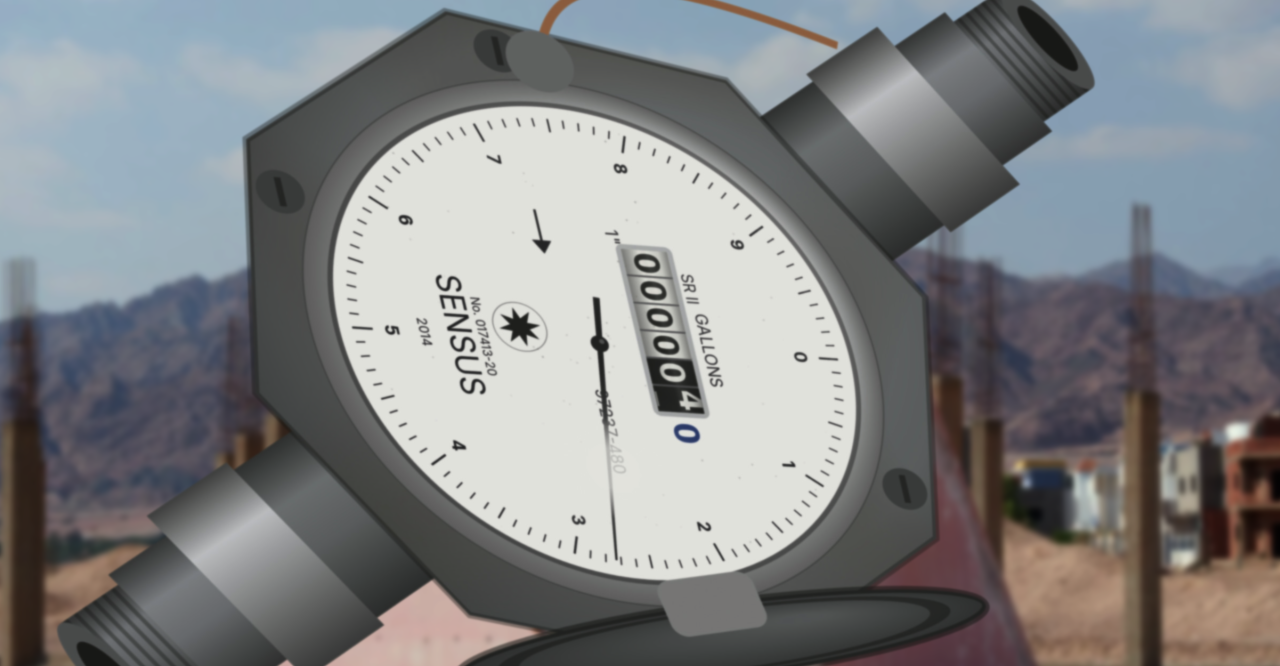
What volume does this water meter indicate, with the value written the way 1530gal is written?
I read 42.7gal
